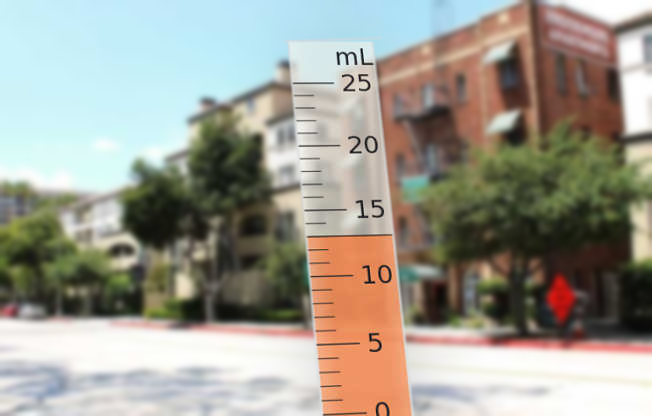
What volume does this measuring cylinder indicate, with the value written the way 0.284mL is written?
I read 13mL
